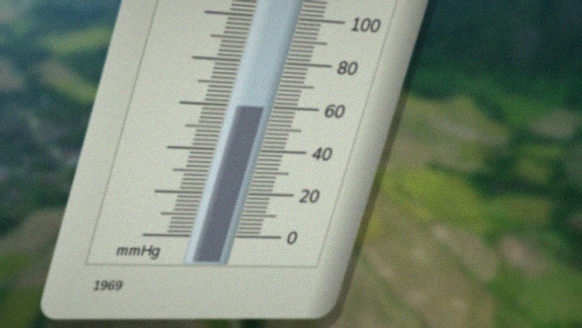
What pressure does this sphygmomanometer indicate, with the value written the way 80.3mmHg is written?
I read 60mmHg
